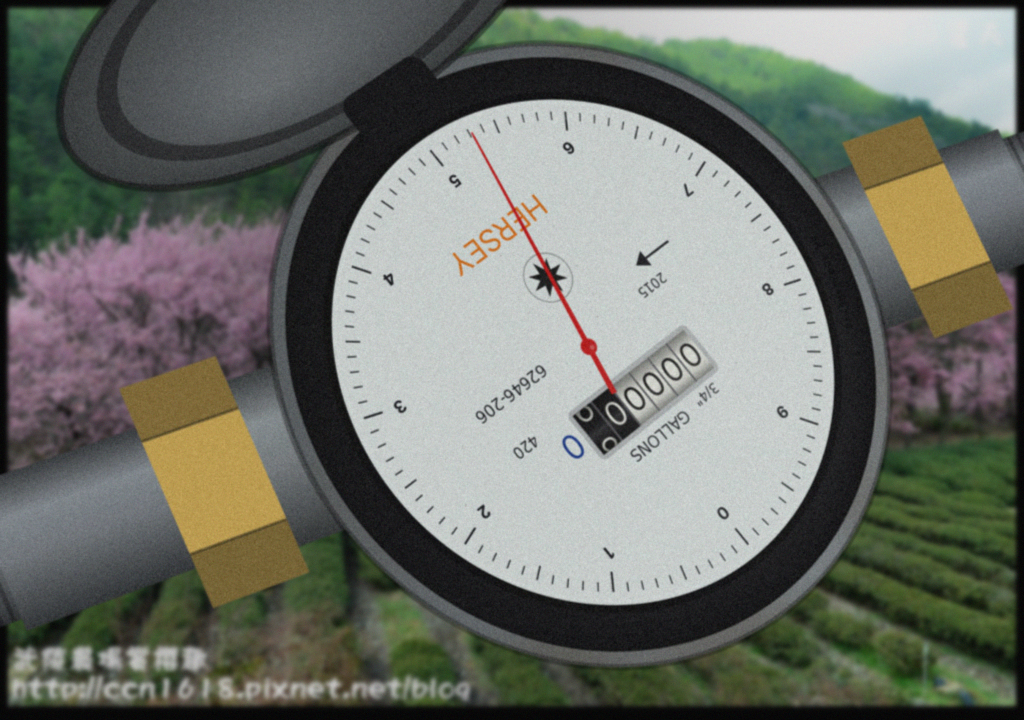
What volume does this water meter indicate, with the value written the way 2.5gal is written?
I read 85.3gal
